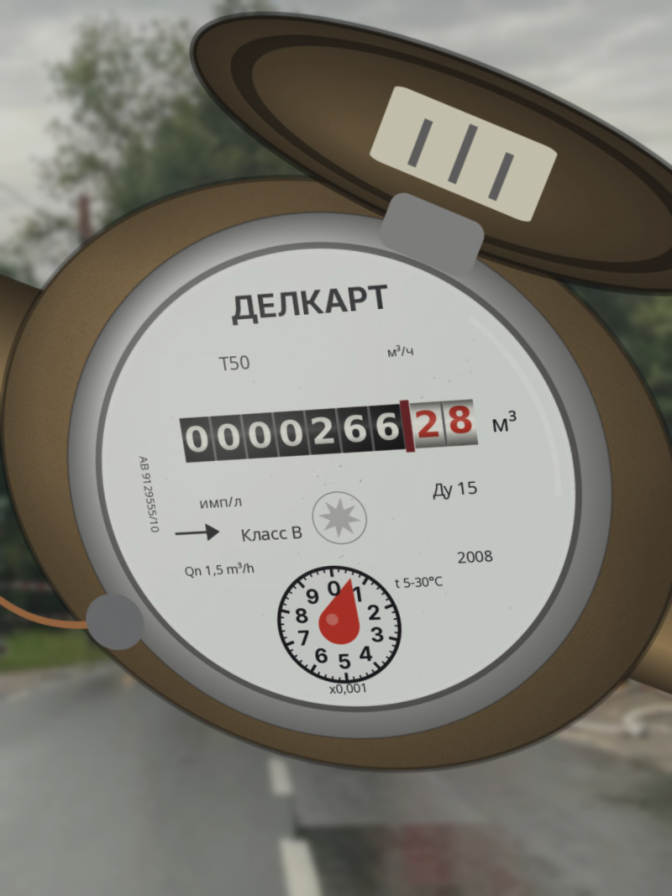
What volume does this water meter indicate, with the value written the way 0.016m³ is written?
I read 266.280m³
